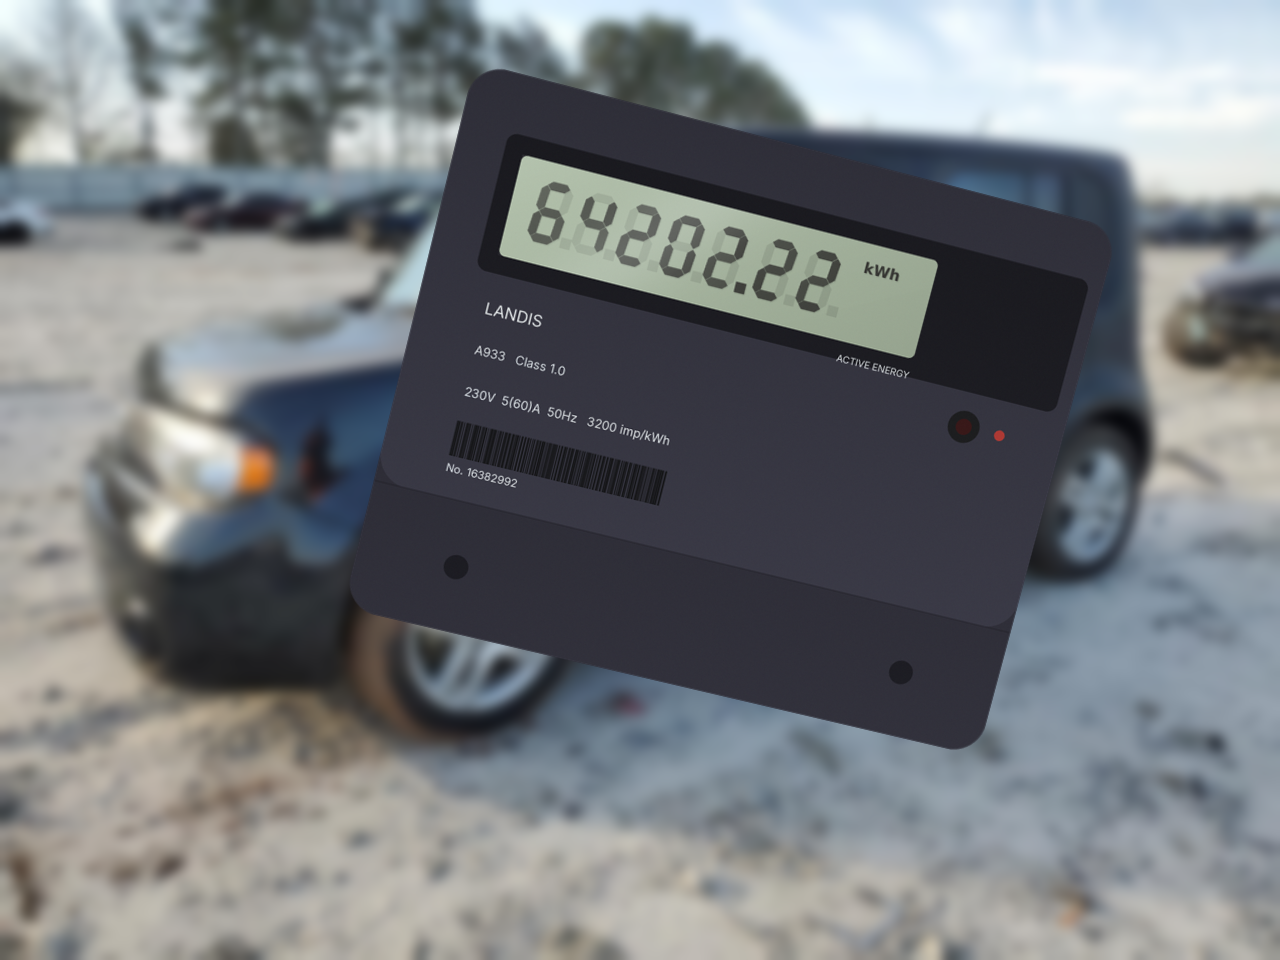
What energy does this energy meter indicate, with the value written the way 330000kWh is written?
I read 64202.22kWh
